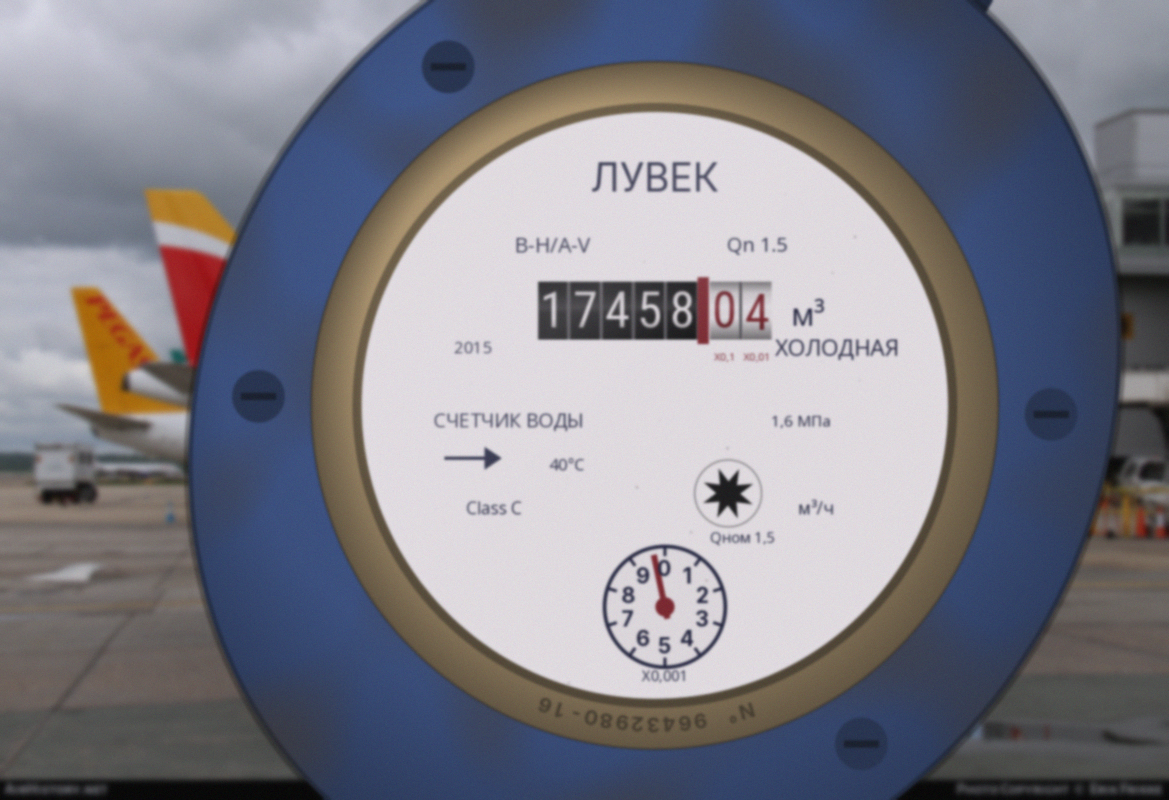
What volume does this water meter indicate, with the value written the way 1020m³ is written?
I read 17458.039m³
